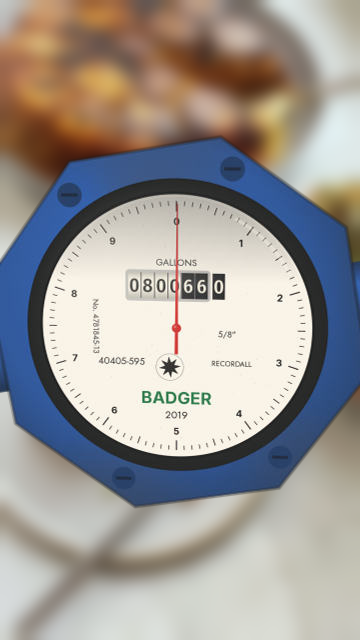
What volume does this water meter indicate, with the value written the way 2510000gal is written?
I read 800660.0gal
